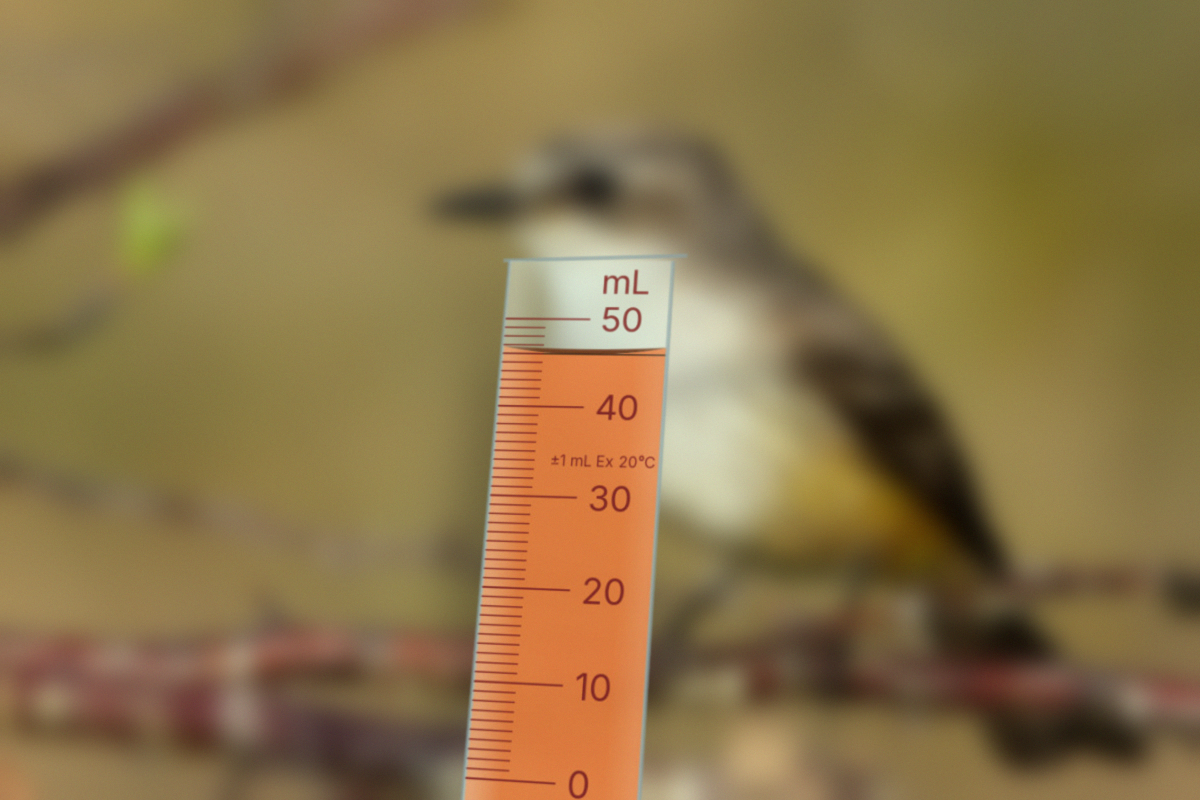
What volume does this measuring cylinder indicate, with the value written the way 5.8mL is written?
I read 46mL
